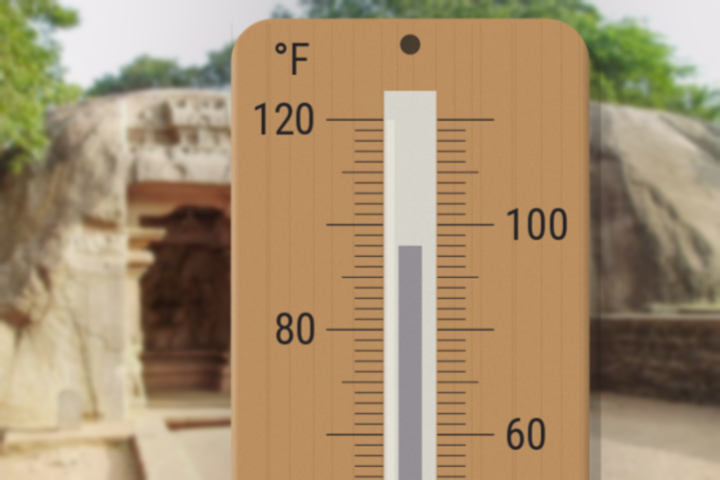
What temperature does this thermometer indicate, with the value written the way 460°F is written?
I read 96°F
